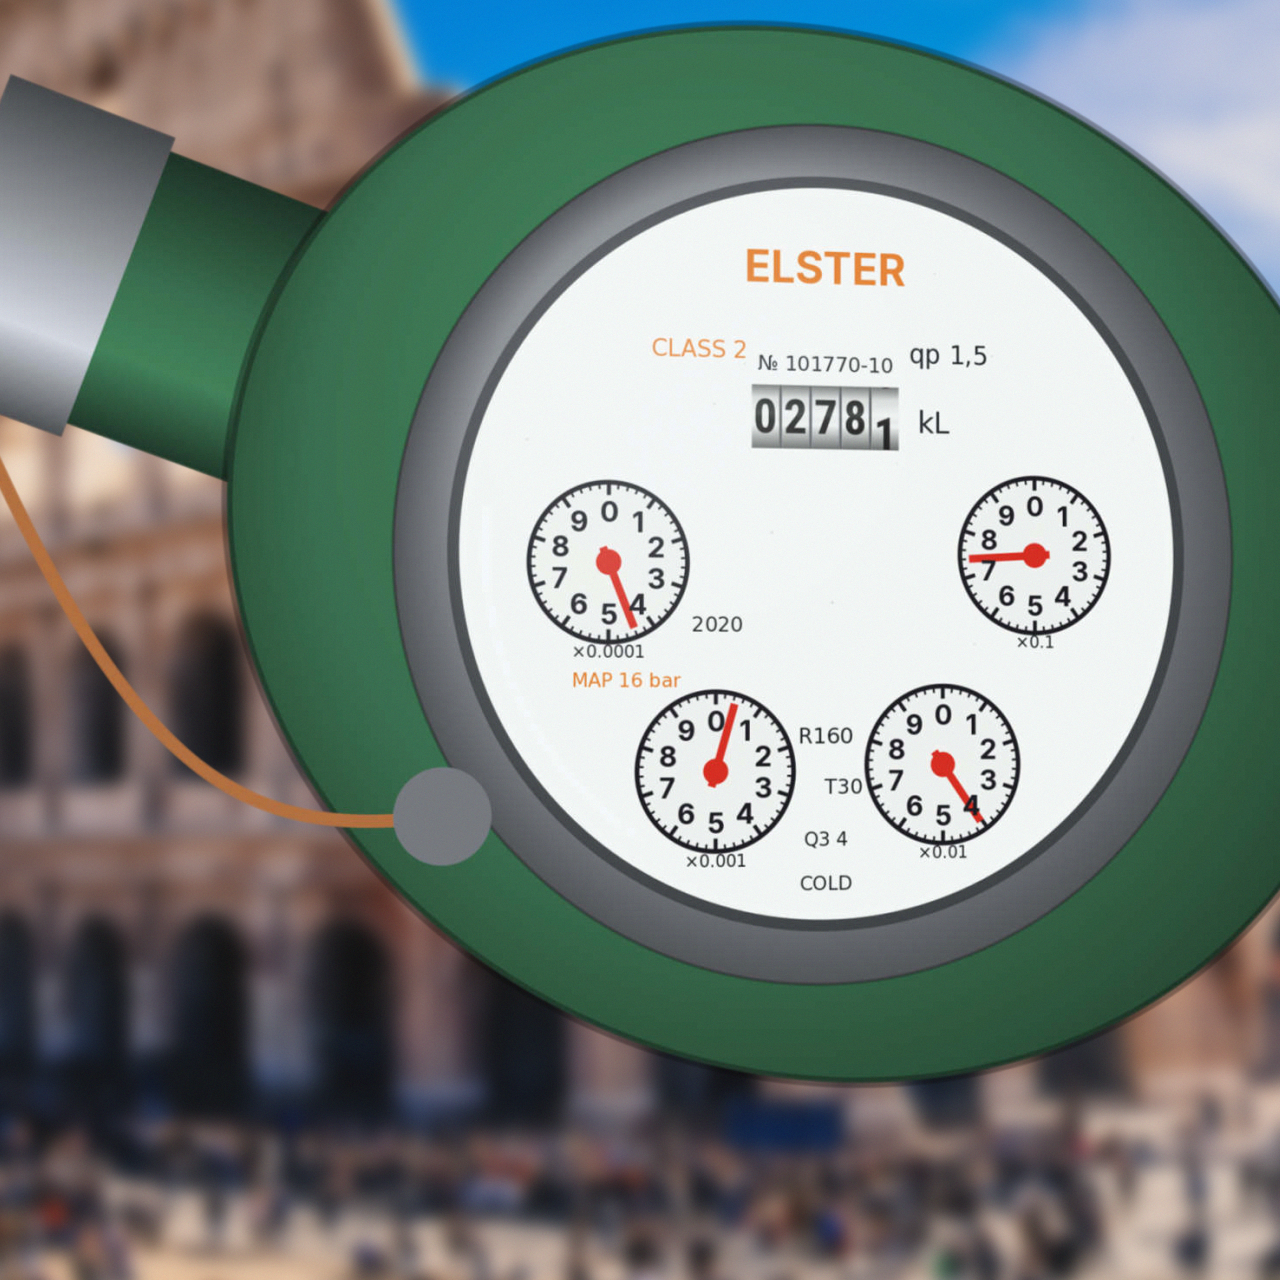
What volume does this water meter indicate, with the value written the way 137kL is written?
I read 2780.7404kL
